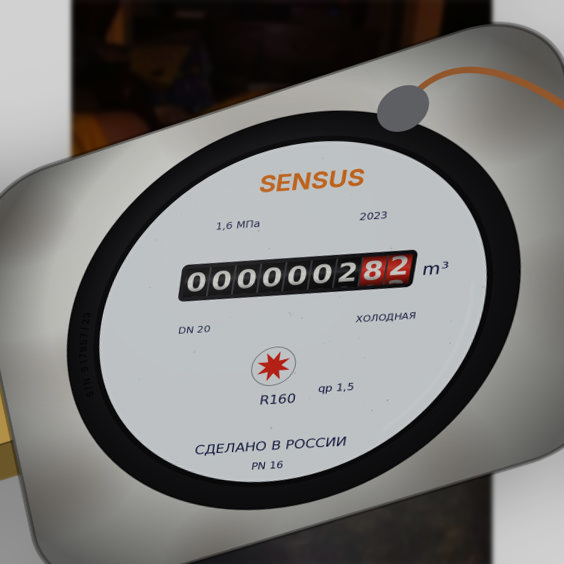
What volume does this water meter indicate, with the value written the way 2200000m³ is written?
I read 2.82m³
